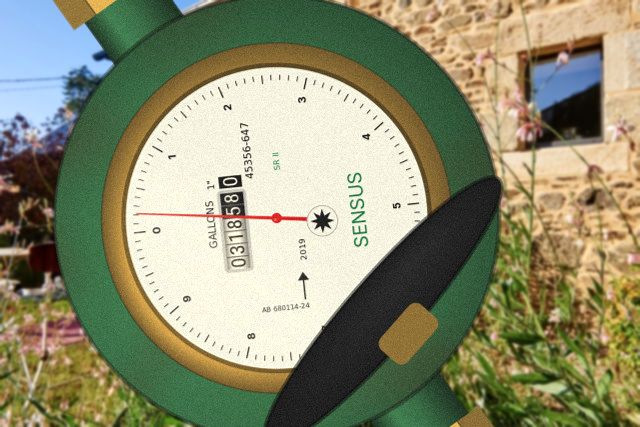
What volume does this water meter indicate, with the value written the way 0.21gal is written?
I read 318580.2gal
